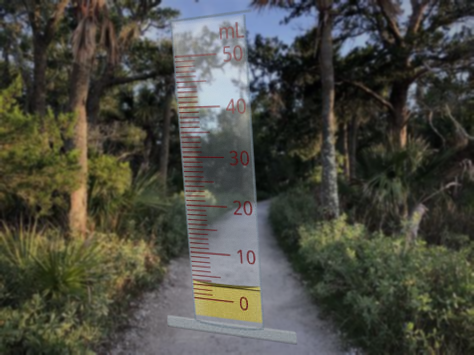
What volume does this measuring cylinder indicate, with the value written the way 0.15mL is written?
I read 3mL
